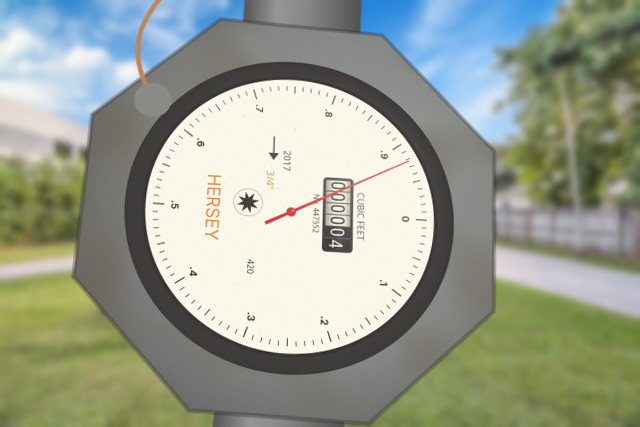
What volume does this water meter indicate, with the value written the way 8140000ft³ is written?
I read 3.92ft³
